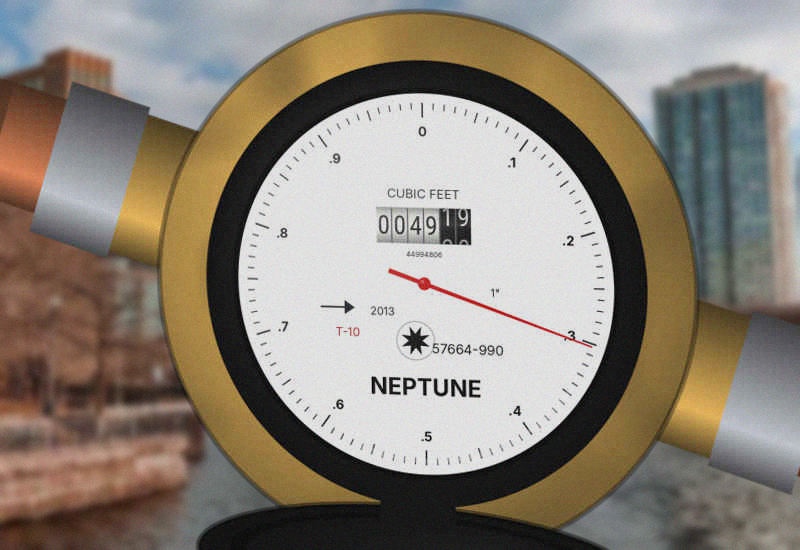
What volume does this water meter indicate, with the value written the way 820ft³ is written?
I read 4919.30ft³
